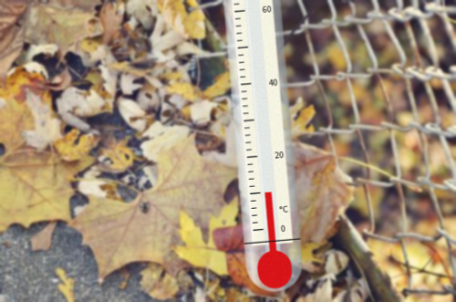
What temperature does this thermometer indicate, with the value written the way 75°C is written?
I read 10°C
